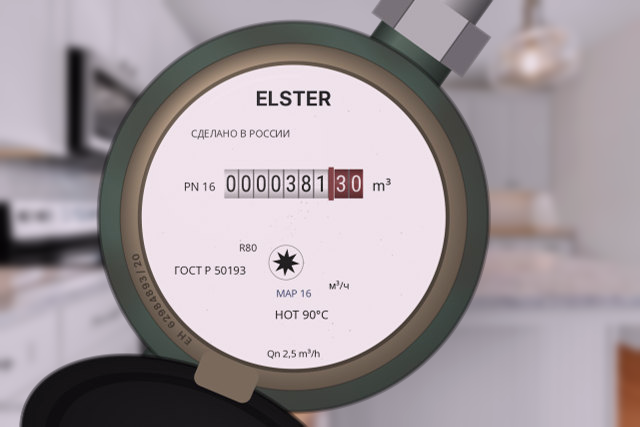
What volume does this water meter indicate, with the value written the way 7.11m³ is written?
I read 381.30m³
